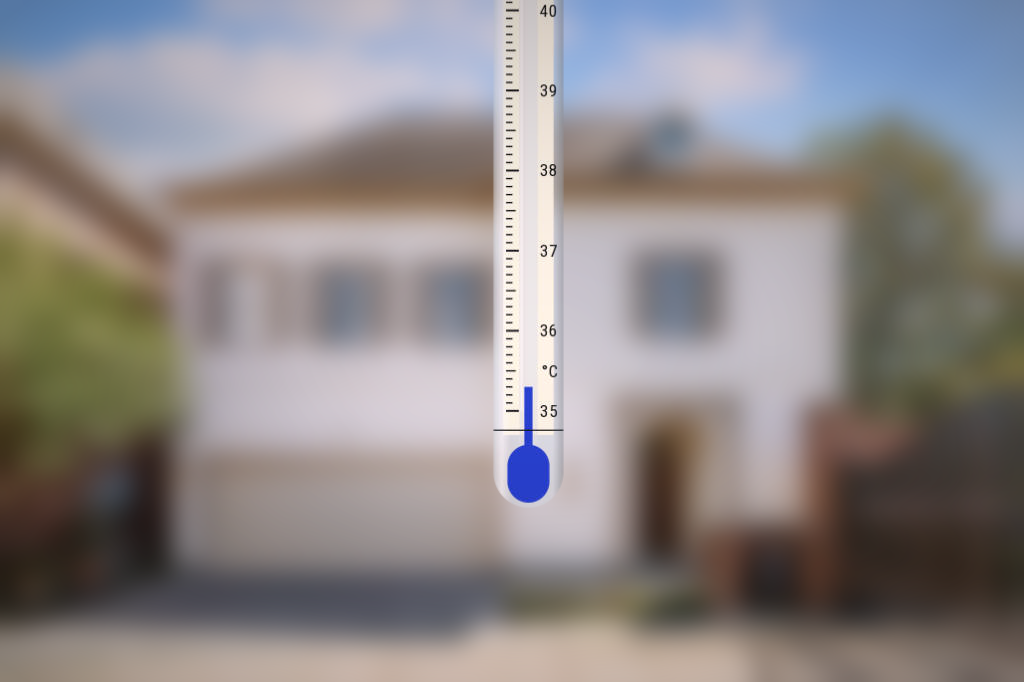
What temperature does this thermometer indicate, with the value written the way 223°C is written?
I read 35.3°C
